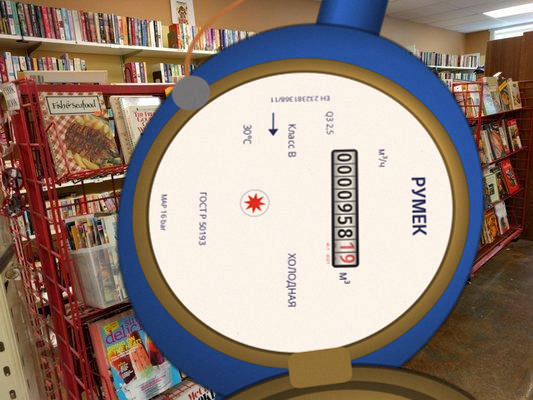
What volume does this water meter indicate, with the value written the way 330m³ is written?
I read 958.19m³
